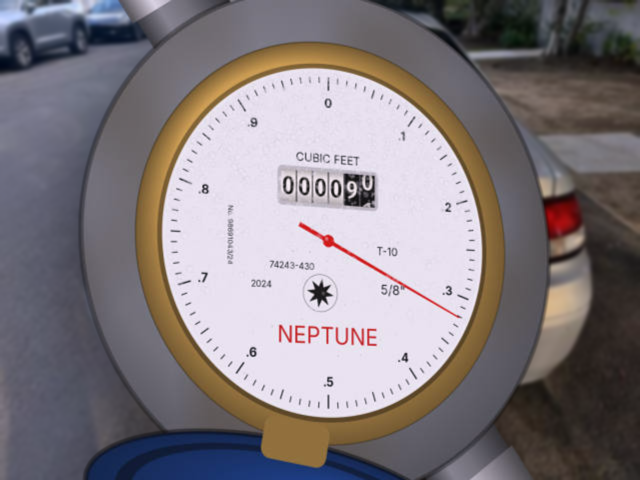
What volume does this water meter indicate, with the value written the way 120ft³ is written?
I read 90.32ft³
